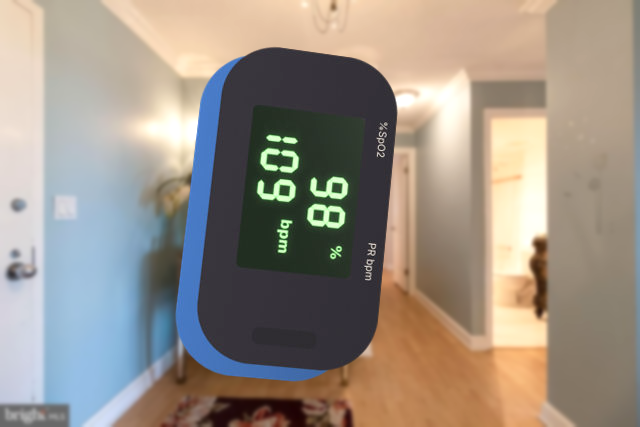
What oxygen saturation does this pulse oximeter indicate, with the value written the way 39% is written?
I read 98%
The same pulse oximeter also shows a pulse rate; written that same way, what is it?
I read 109bpm
